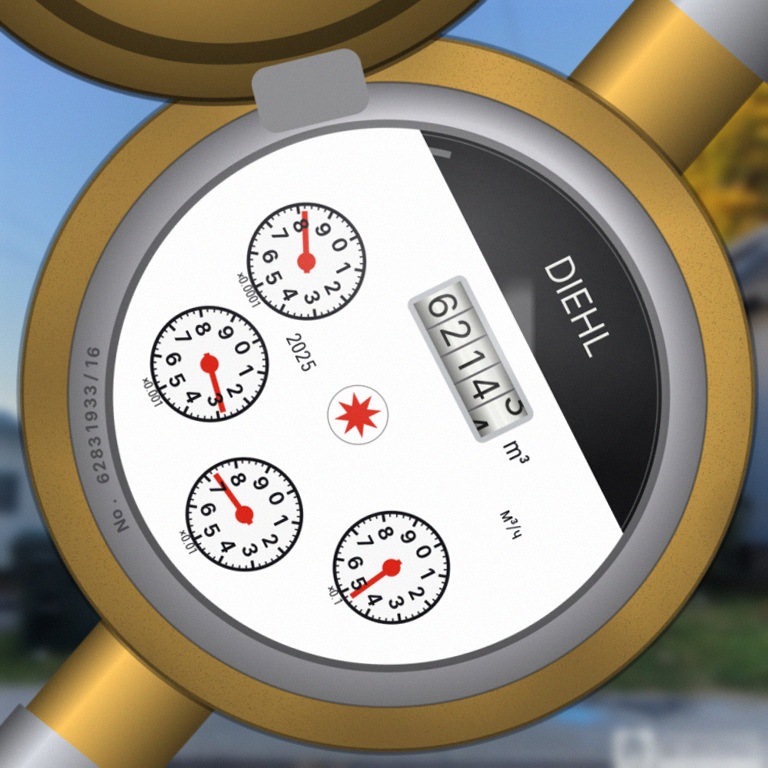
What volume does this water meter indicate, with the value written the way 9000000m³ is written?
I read 62143.4728m³
